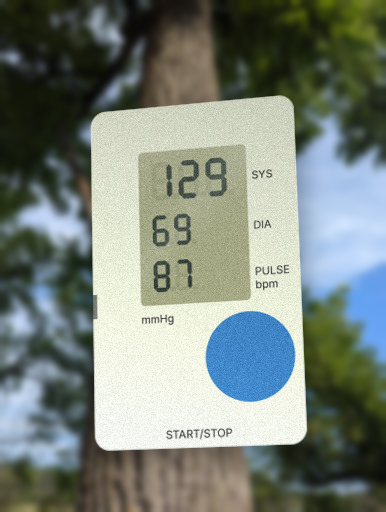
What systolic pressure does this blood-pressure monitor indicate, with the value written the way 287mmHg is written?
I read 129mmHg
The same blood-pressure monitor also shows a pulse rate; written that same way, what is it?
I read 87bpm
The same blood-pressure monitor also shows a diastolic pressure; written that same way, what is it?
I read 69mmHg
